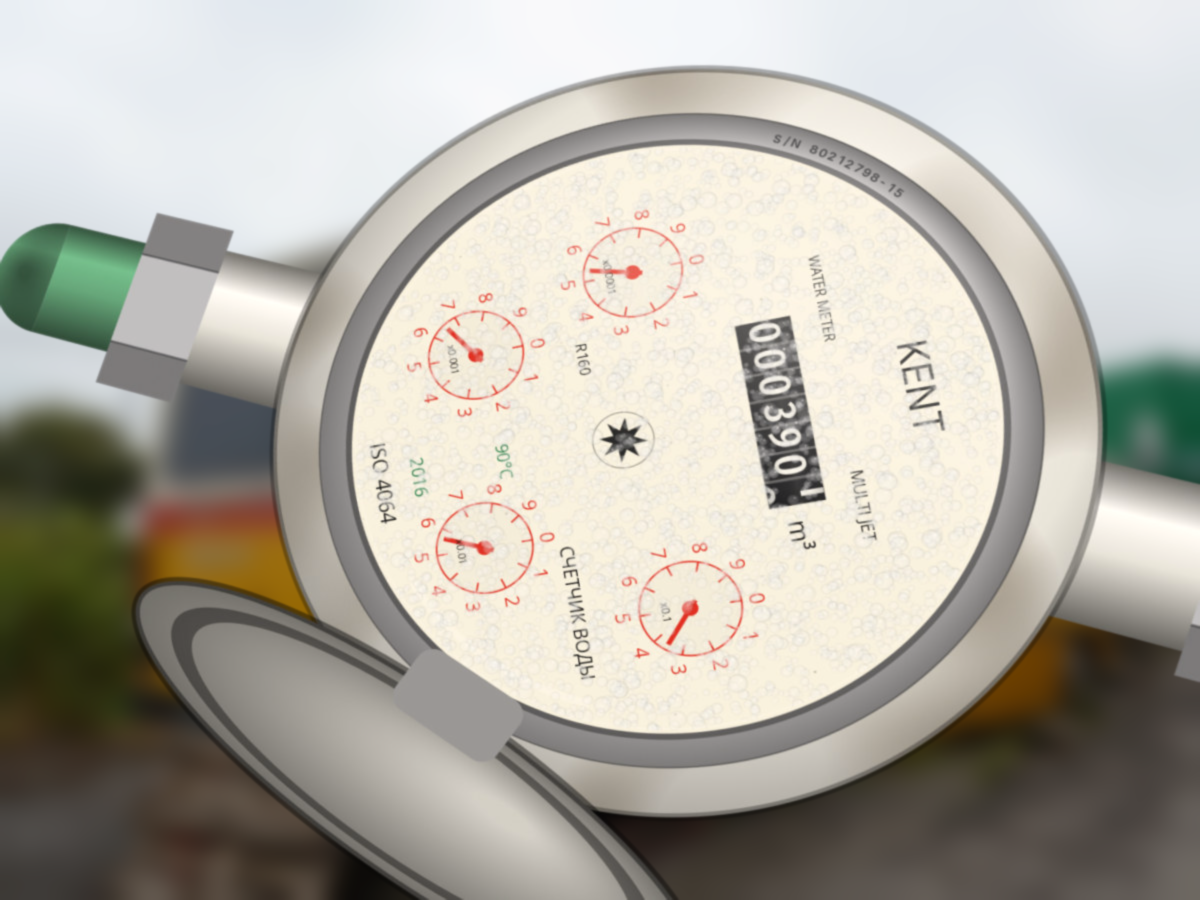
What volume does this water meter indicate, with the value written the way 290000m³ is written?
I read 3901.3565m³
